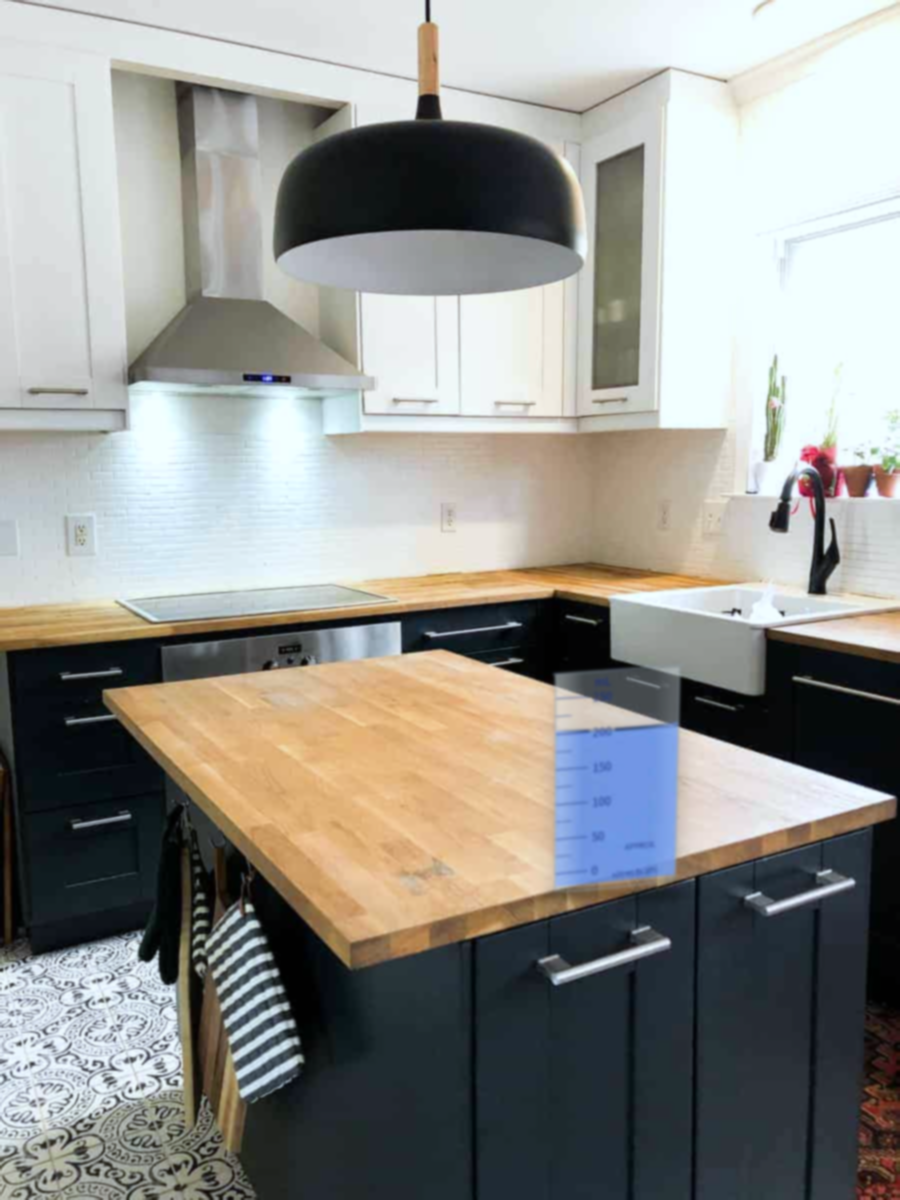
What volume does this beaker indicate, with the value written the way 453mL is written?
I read 200mL
